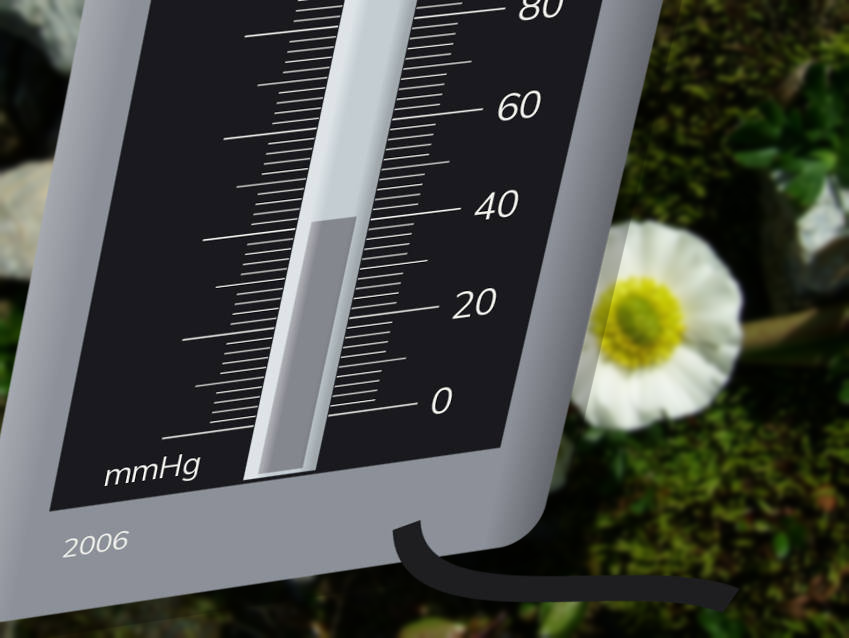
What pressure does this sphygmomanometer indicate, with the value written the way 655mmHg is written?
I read 41mmHg
